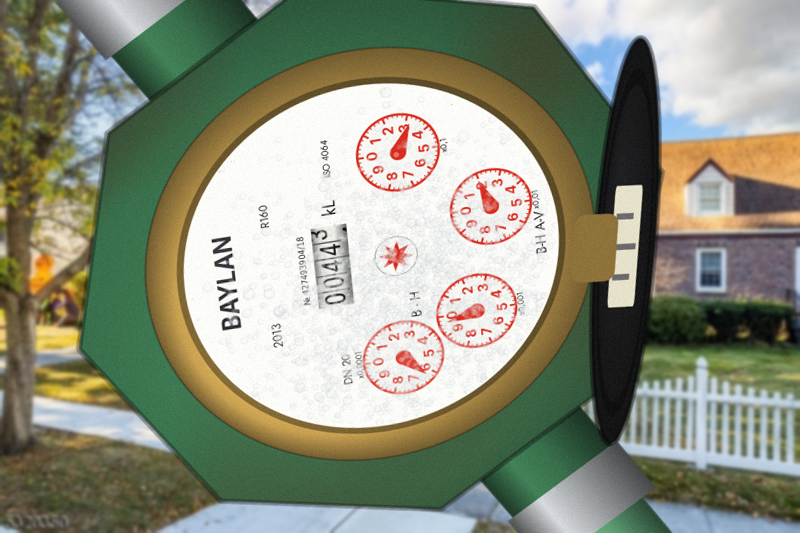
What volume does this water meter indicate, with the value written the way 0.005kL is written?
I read 443.3196kL
